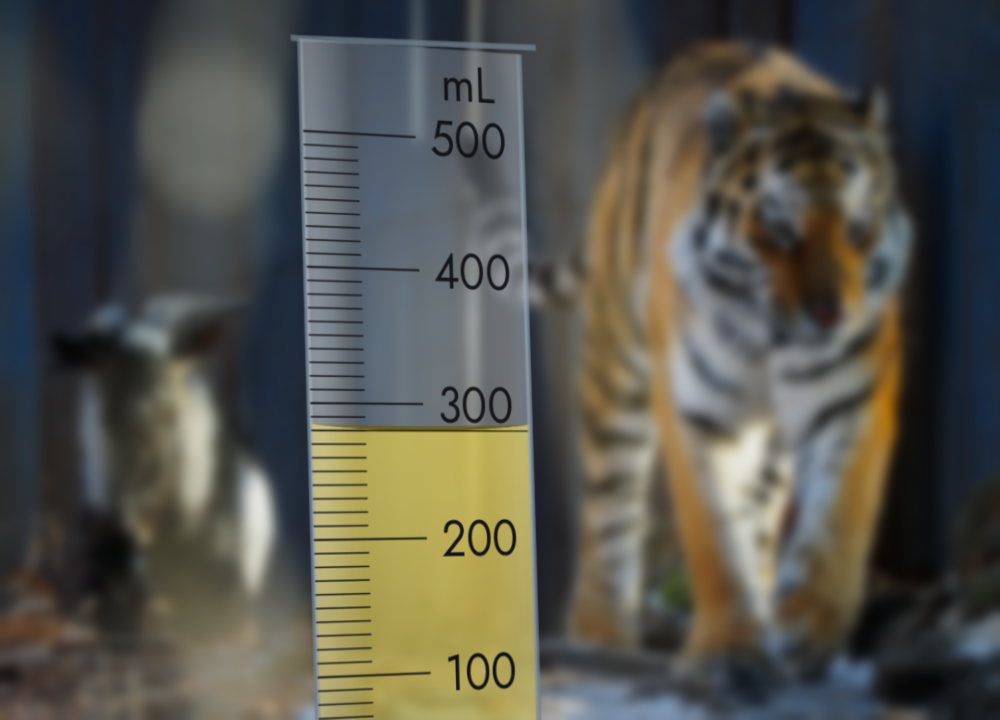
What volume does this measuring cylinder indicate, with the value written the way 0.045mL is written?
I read 280mL
